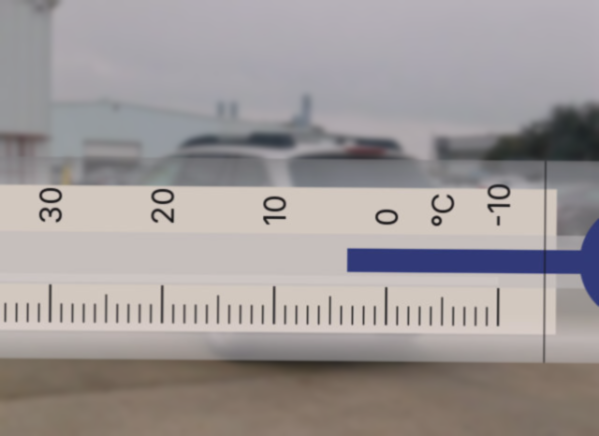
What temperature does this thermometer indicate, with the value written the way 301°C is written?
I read 3.5°C
